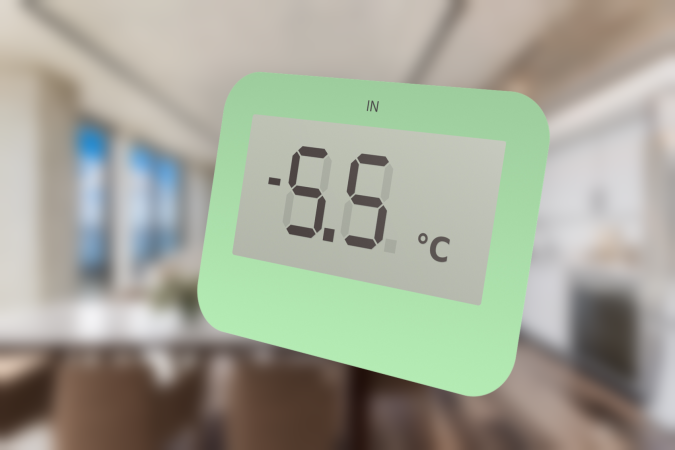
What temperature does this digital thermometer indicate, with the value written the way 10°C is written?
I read -5.5°C
